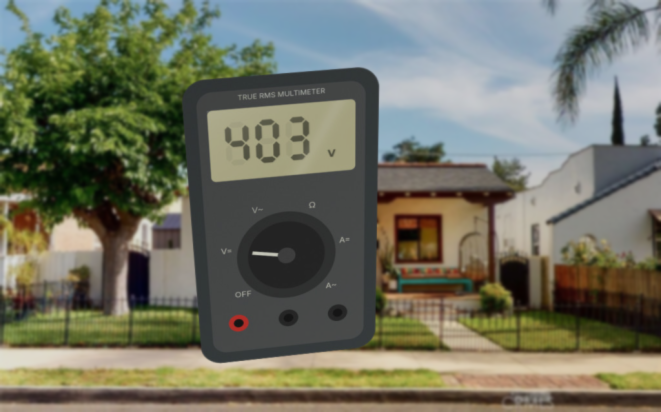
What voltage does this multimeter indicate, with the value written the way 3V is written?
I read 403V
